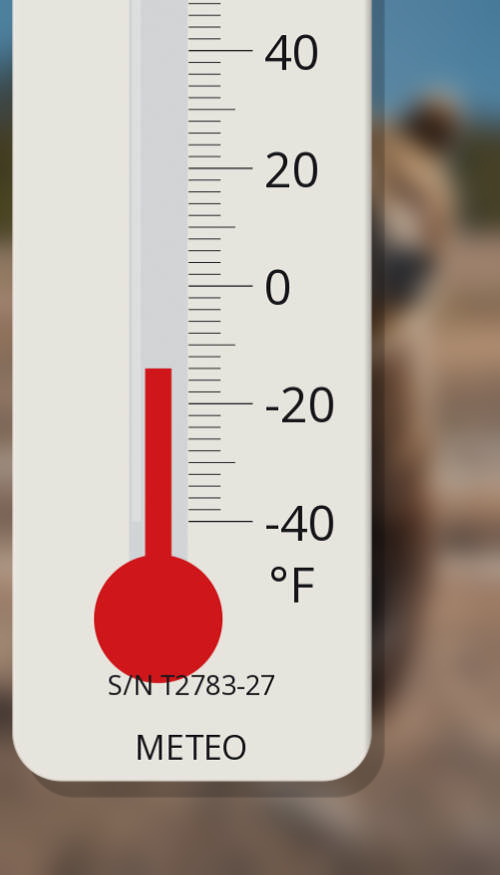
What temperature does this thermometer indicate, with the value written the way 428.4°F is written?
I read -14°F
